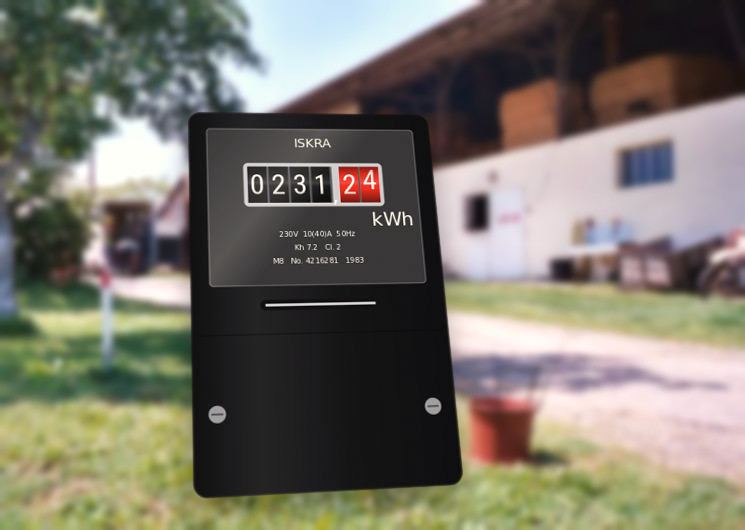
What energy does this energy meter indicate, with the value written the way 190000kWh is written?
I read 231.24kWh
